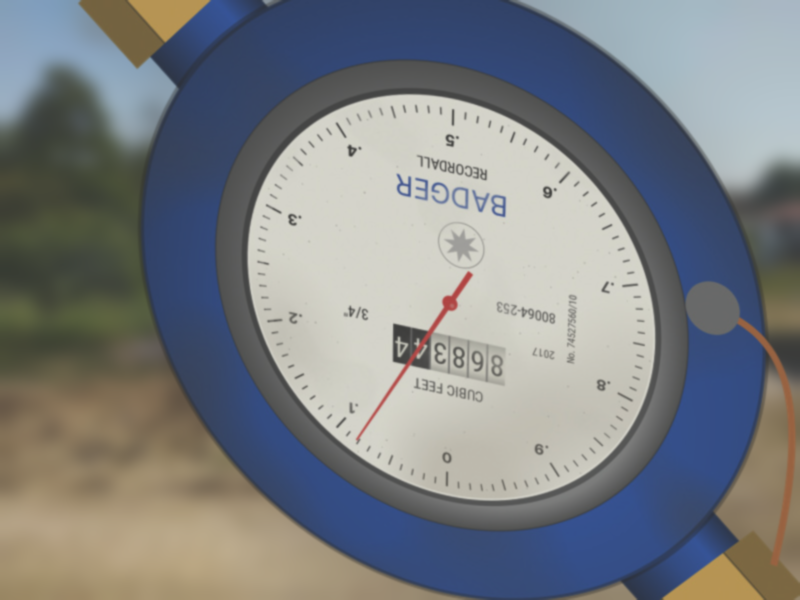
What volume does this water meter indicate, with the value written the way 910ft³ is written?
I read 868344.08ft³
